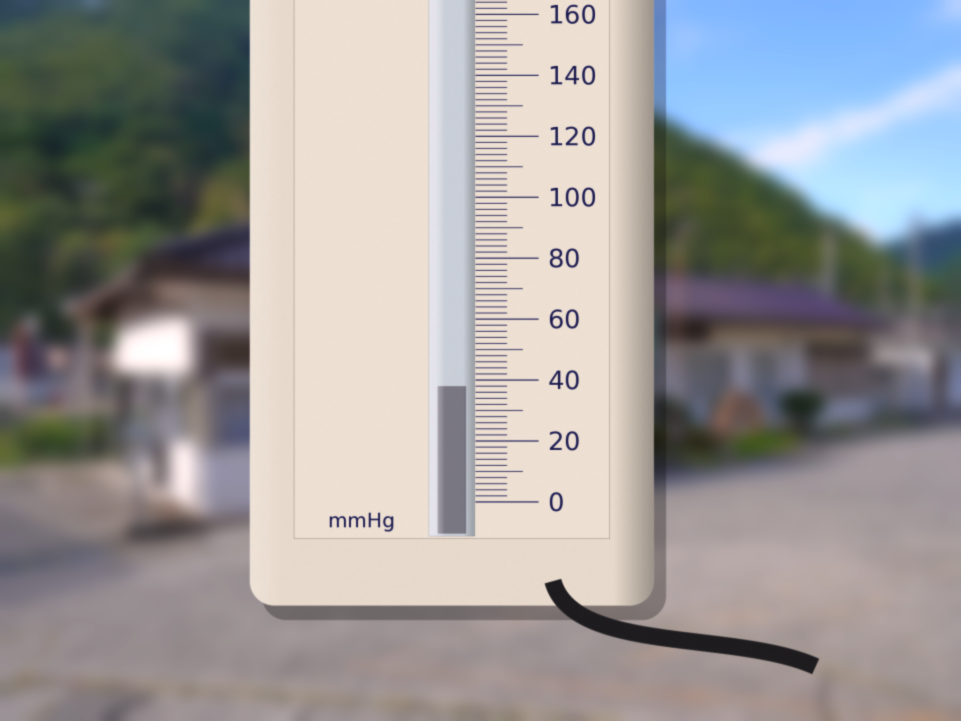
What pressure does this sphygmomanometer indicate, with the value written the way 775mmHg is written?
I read 38mmHg
